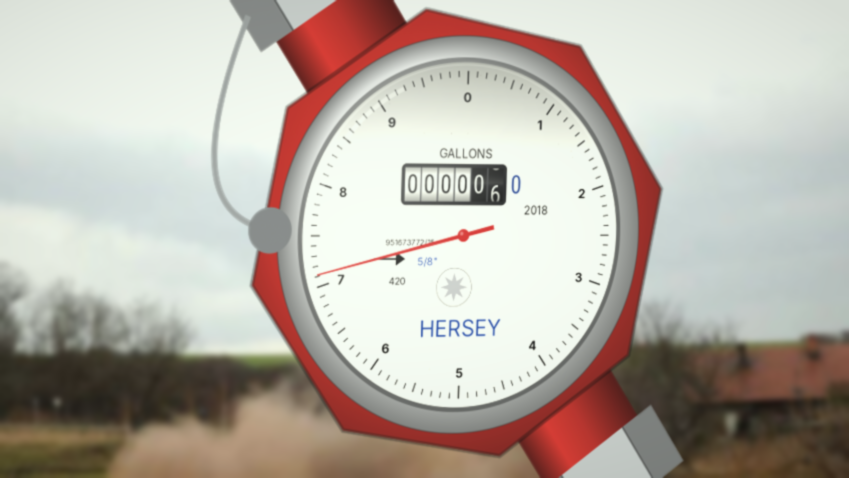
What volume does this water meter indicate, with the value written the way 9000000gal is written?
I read 57.1gal
